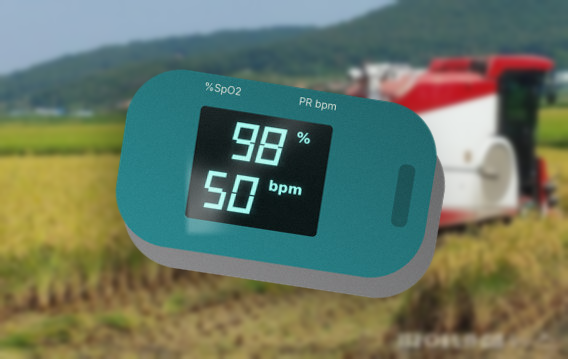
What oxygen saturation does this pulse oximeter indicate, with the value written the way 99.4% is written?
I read 98%
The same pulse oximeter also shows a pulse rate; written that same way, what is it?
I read 50bpm
